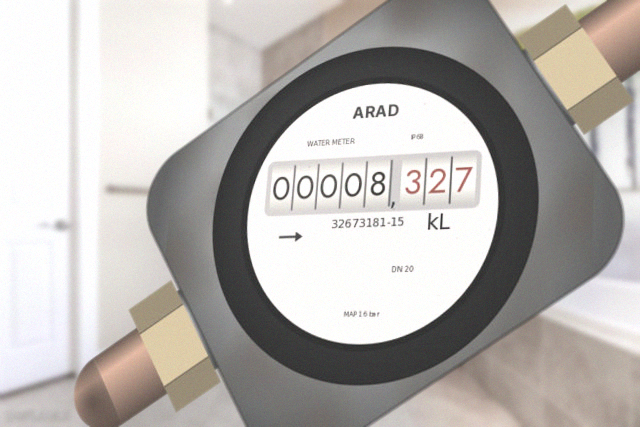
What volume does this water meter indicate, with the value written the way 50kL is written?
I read 8.327kL
